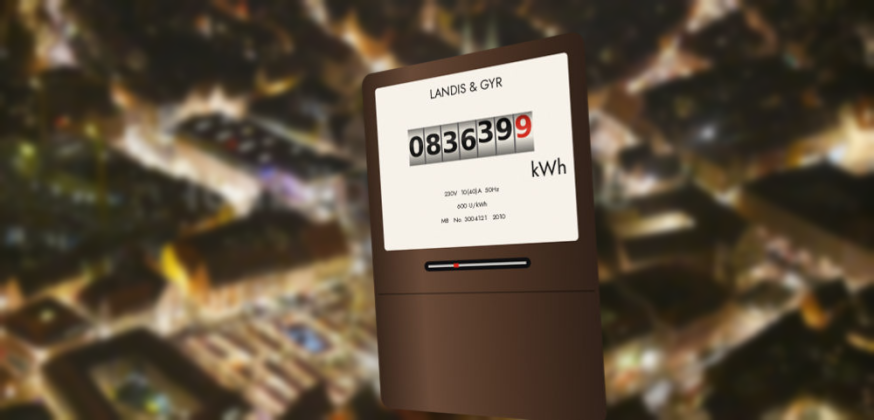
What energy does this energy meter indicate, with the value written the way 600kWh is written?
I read 83639.9kWh
